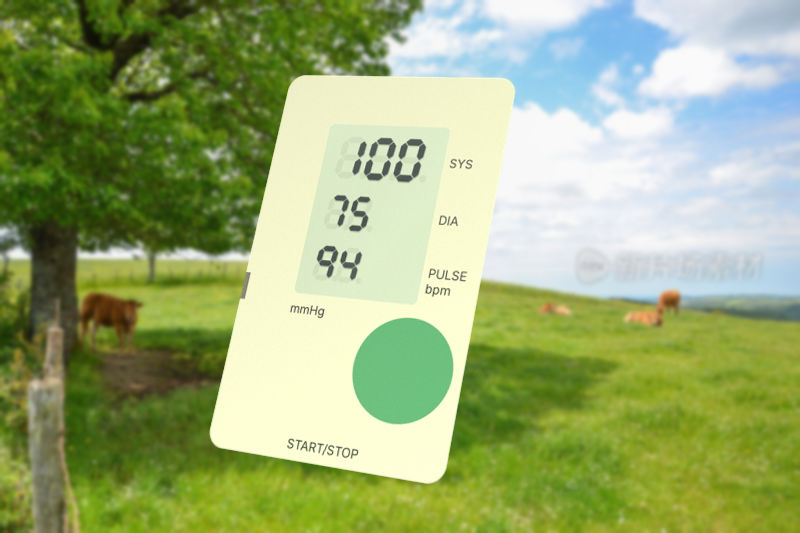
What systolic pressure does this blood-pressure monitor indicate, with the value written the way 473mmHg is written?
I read 100mmHg
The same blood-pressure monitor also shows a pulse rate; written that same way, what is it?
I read 94bpm
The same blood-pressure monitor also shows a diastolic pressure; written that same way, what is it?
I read 75mmHg
